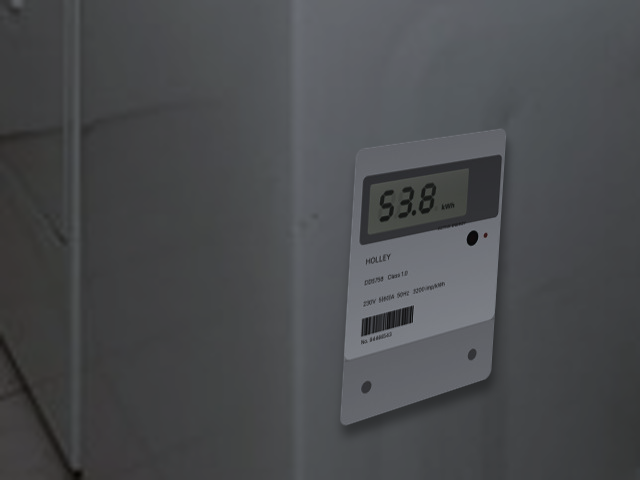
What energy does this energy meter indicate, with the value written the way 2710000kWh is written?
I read 53.8kWh
